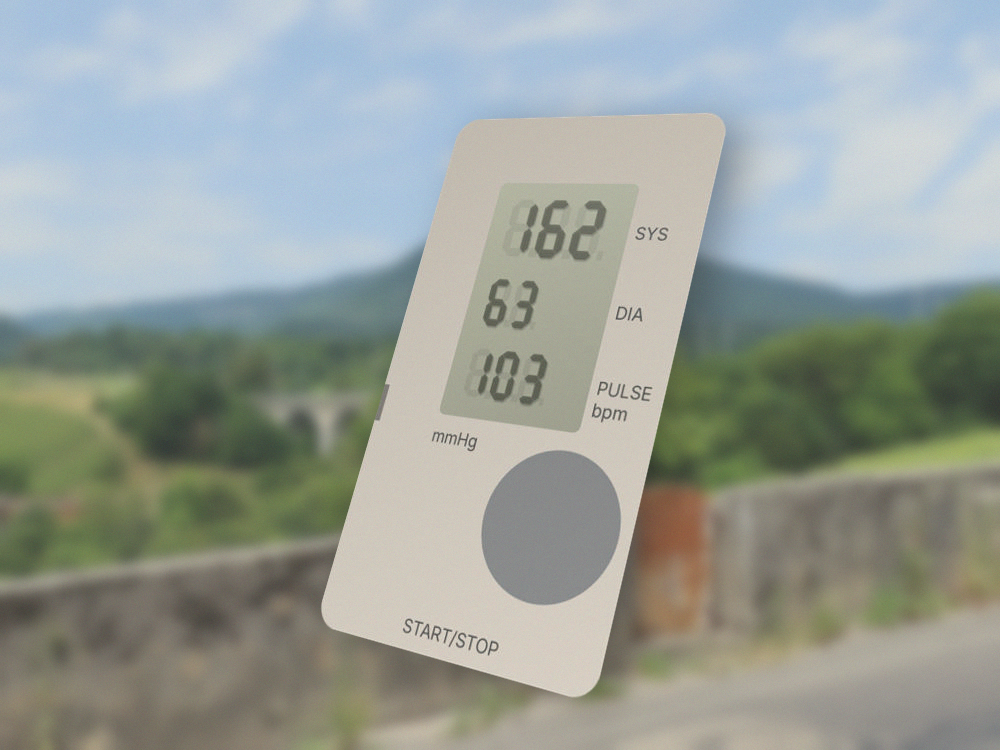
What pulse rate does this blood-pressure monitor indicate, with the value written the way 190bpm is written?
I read 103bpm
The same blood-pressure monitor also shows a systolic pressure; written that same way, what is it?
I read 162mmHg
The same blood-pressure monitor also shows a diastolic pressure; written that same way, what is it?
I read 63mmHg
